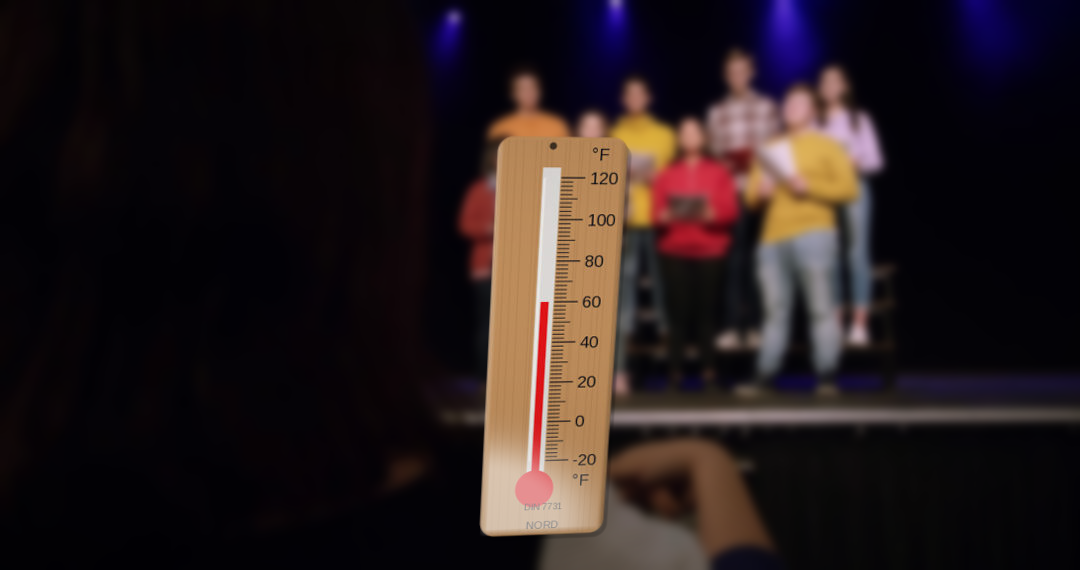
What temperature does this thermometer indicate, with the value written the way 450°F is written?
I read 60°F
